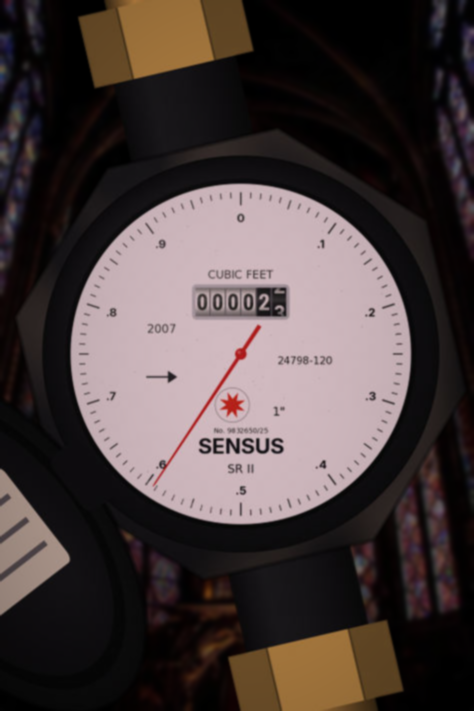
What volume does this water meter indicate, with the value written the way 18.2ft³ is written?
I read 22.59ft³
